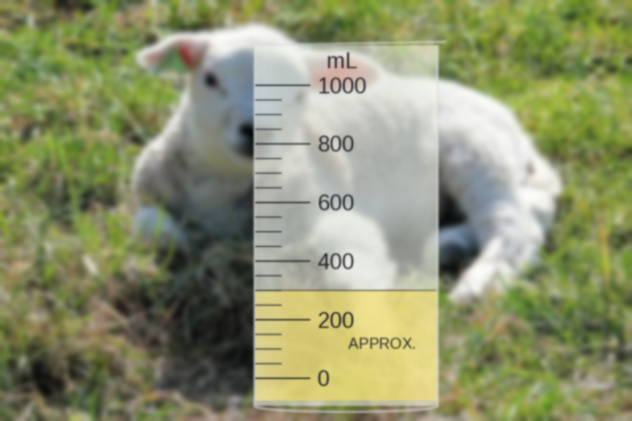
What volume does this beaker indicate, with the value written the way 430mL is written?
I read 300mL
